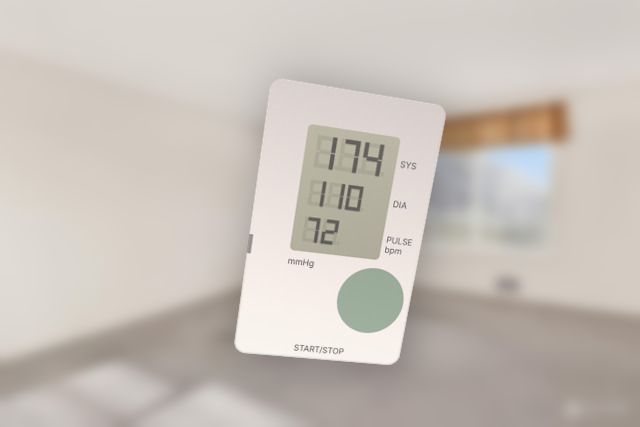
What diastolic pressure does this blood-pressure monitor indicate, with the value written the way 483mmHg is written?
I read 110mmHg
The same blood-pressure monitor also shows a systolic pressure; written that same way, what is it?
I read 174mmHg
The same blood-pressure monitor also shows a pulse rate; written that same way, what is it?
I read 72bpm
